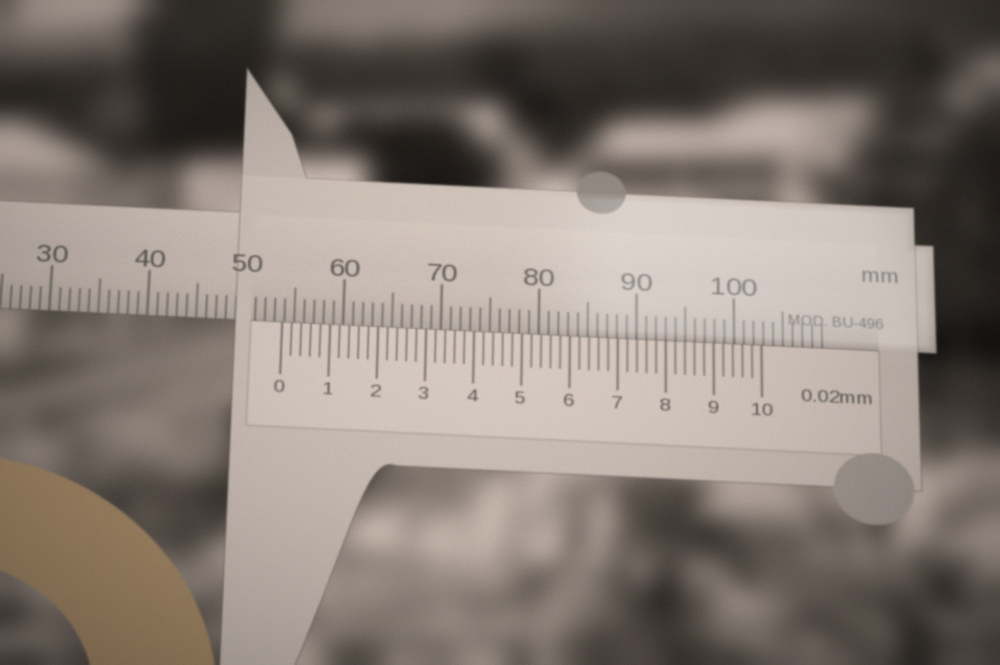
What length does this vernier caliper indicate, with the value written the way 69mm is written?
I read 53.8mm
